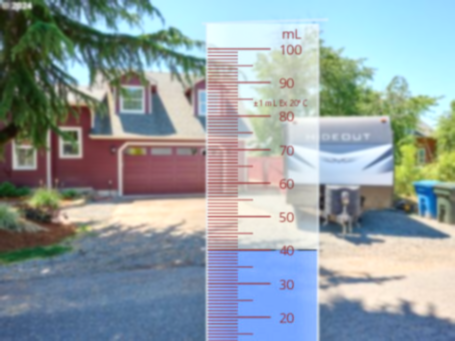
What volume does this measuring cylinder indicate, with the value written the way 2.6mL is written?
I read 40mL
